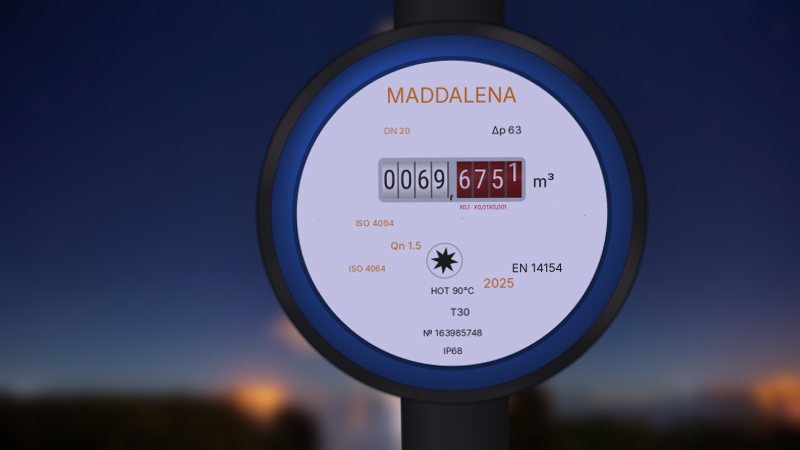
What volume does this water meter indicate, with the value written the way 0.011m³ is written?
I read 69.6751m³
